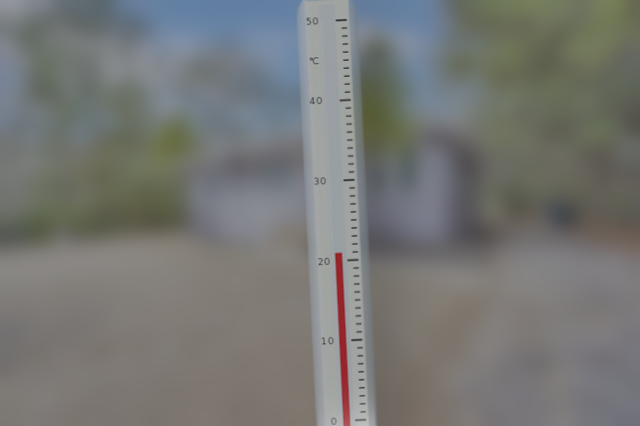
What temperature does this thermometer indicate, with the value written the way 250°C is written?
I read 21°C
